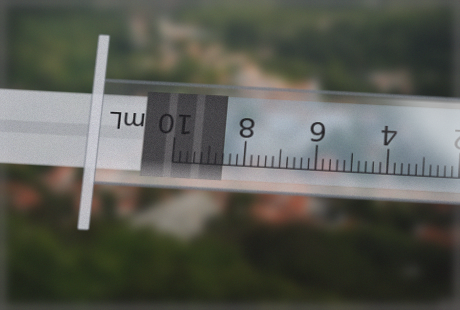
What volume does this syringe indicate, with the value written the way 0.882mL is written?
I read 8.6mL
